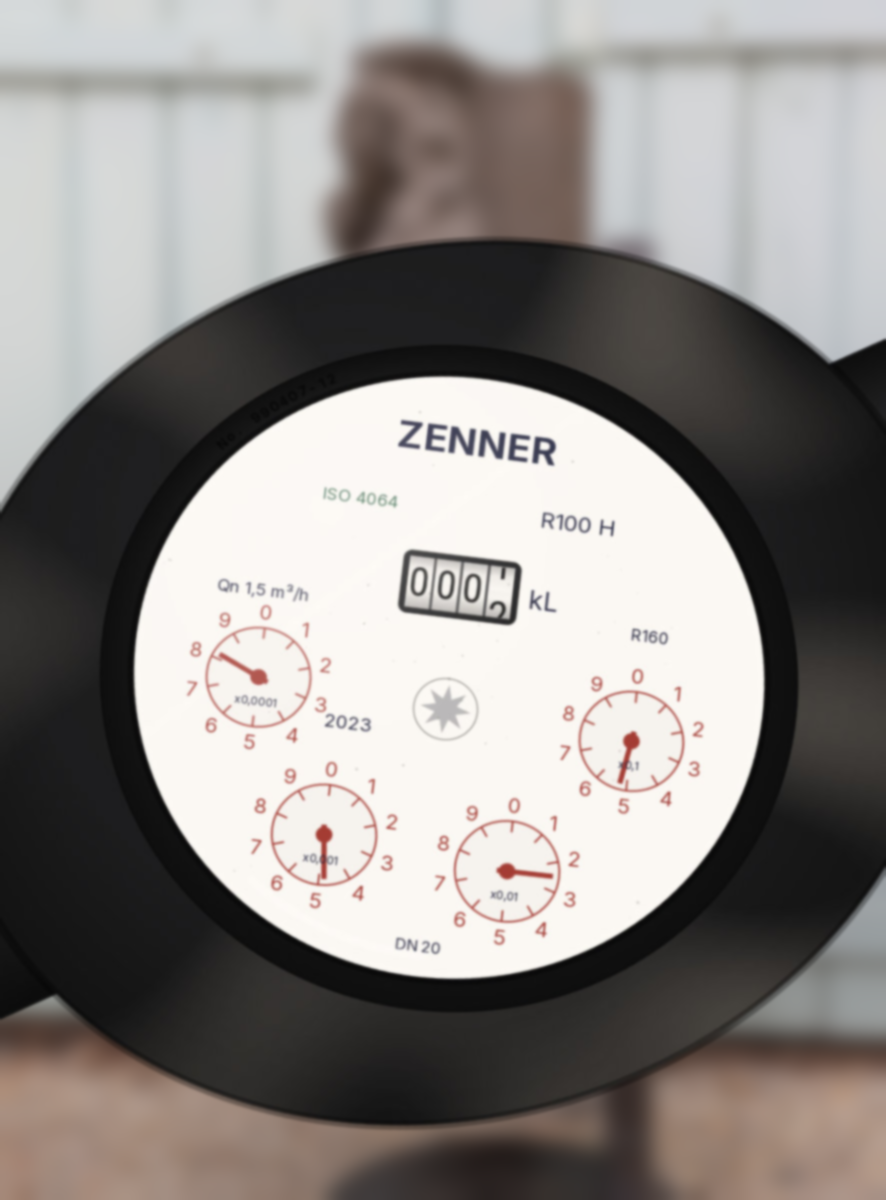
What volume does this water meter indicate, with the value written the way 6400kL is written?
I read 1.5248kL
